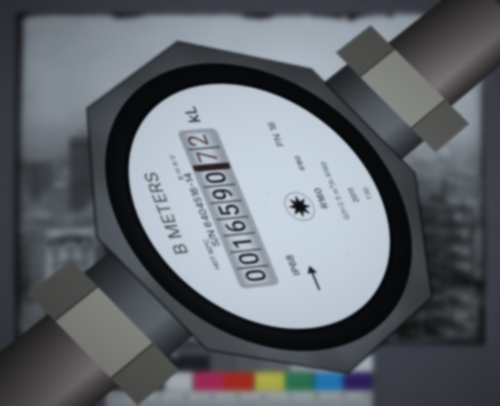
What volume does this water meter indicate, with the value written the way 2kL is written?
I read 16590.72kL
